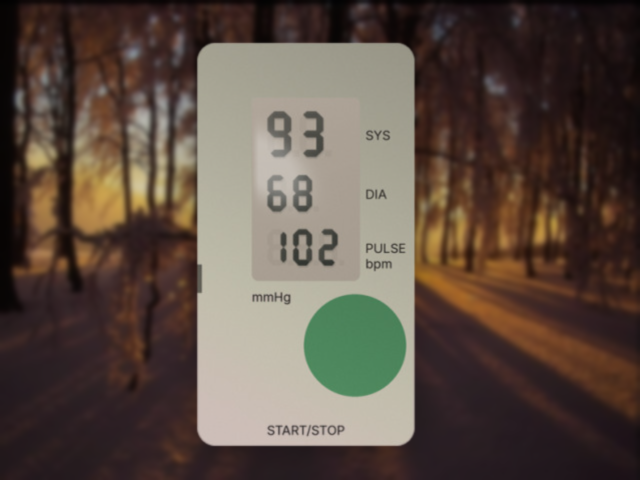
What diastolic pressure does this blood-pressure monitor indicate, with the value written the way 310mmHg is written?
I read 68mmHg
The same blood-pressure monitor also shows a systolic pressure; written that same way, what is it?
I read 93mmHg
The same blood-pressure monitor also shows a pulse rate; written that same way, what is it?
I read 102bpm
